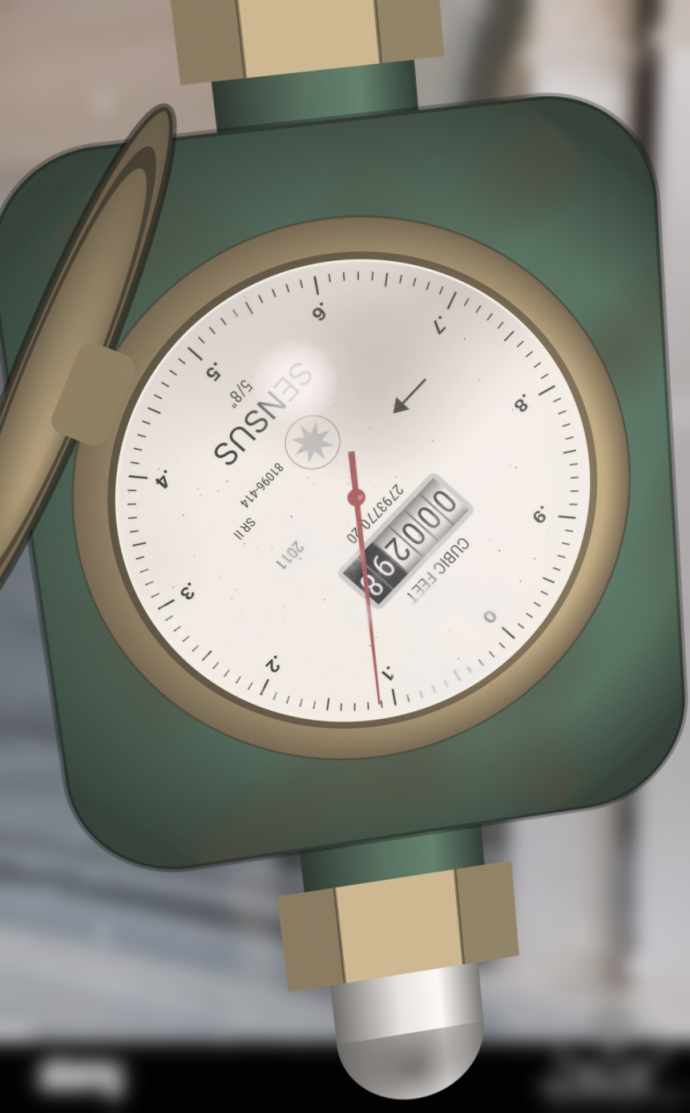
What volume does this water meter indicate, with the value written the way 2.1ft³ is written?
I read 298.11ft³
